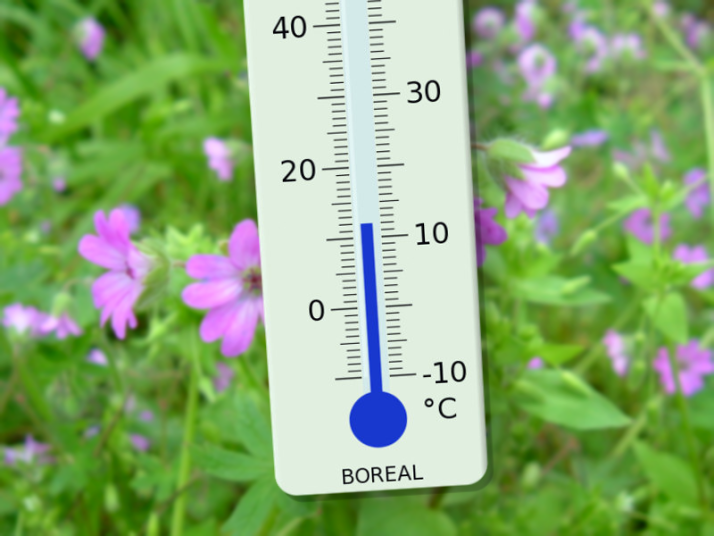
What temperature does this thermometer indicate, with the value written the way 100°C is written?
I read 12°C
